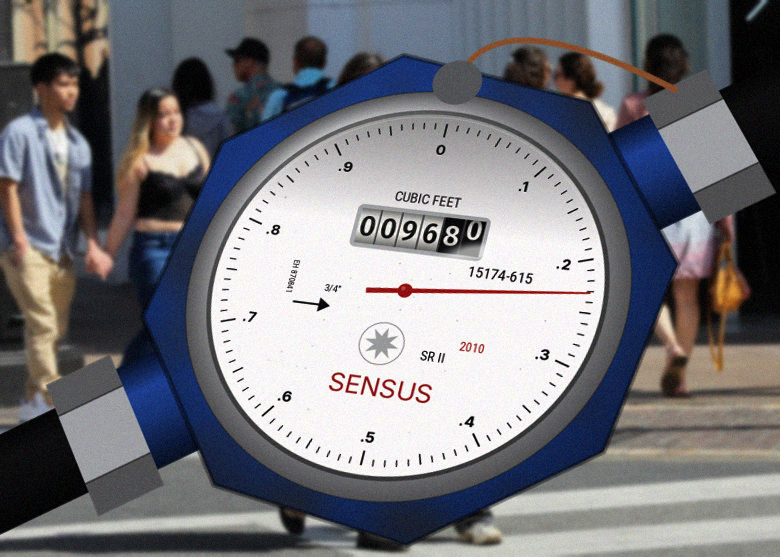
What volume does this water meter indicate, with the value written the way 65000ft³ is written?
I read 9680.23ft³
